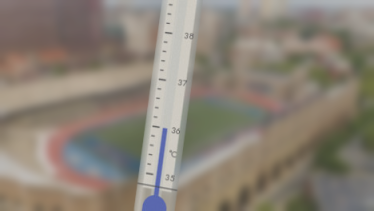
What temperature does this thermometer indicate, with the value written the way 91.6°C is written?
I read 36°C
